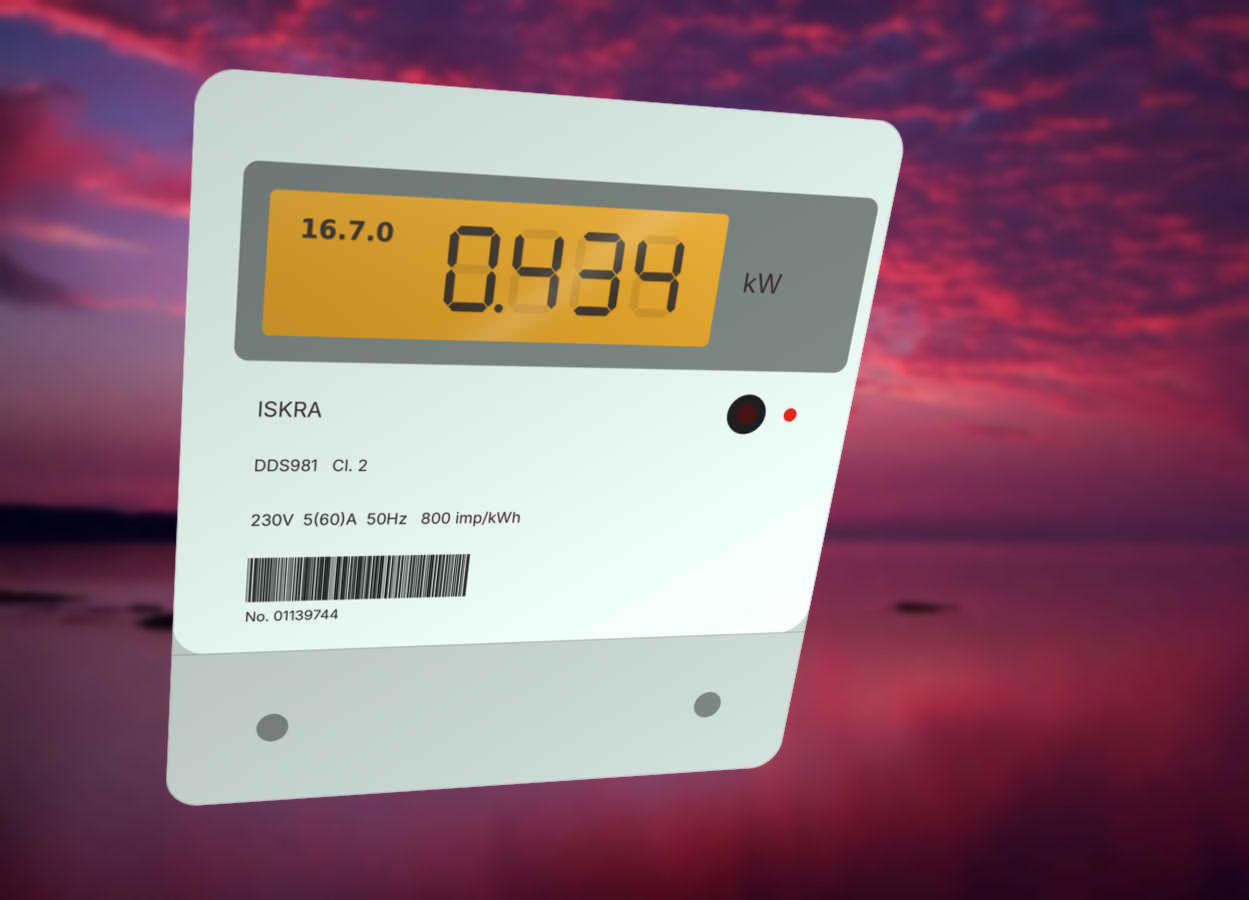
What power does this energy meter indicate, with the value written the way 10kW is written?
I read 0.434kW
